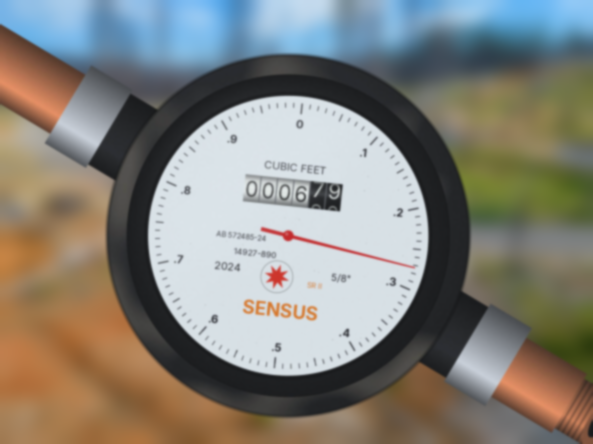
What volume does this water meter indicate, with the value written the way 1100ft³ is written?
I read 679.27ft³
